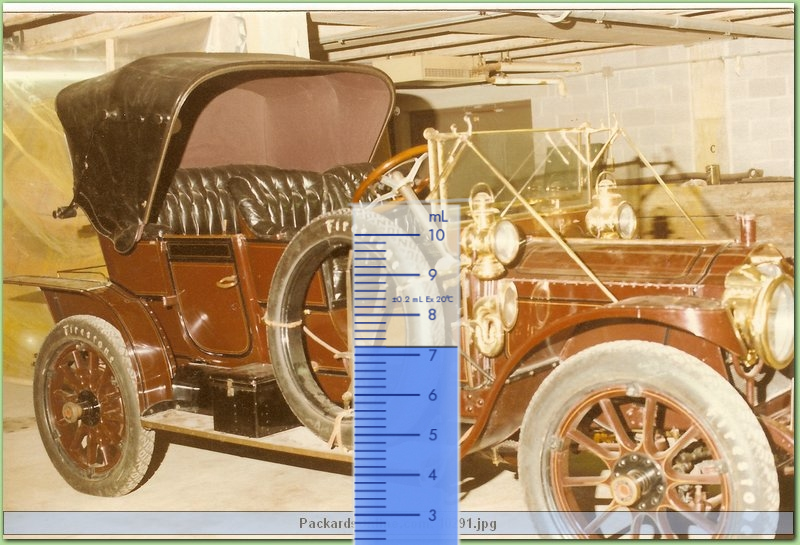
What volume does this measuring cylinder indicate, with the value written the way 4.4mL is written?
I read 7.2mL
